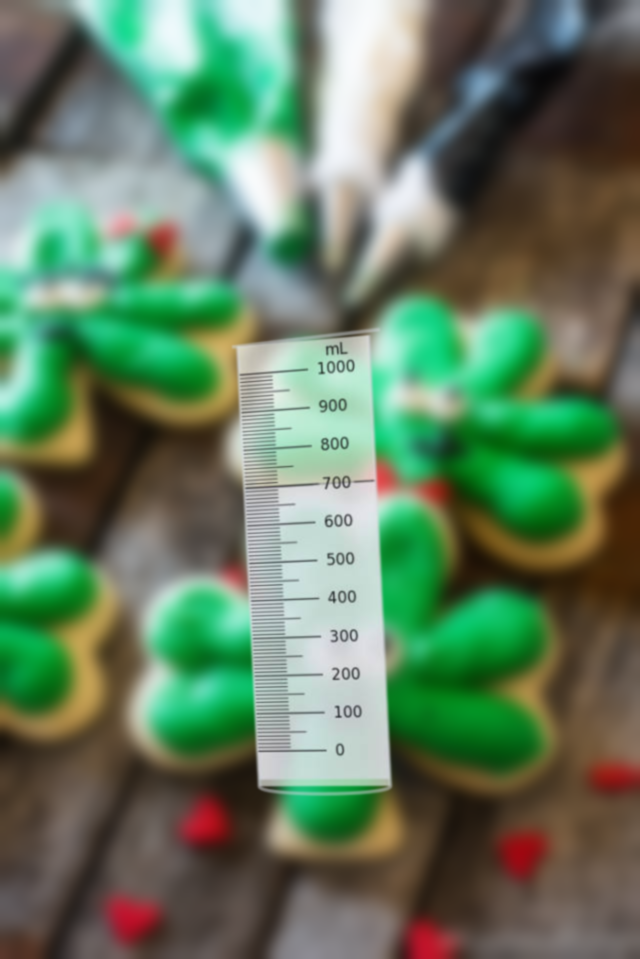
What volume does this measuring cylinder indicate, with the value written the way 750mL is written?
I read 700mL
